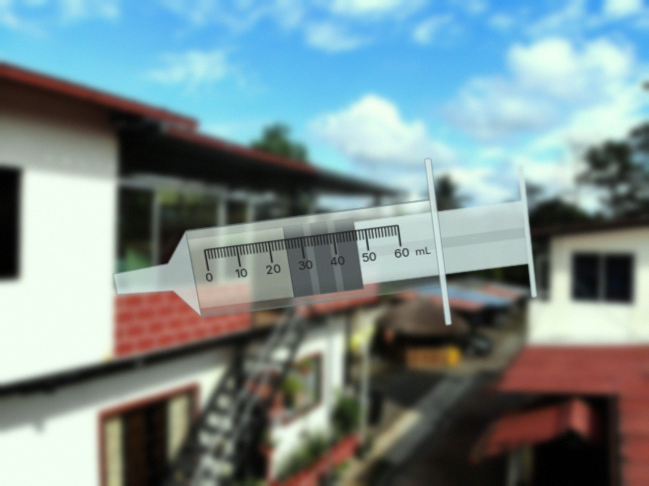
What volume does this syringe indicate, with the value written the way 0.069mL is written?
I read 25mL
